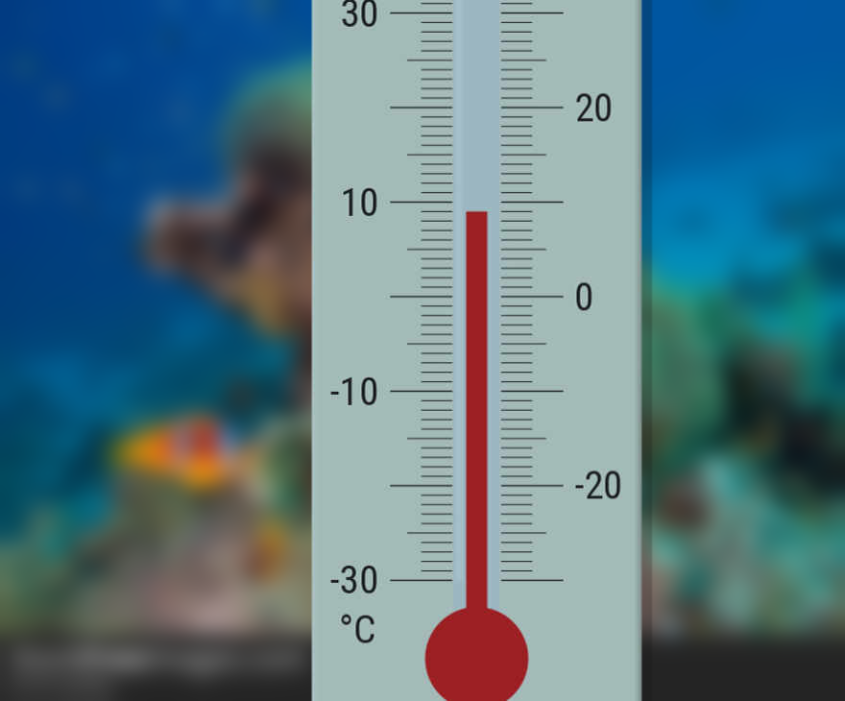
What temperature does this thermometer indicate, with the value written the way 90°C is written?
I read 9°C
